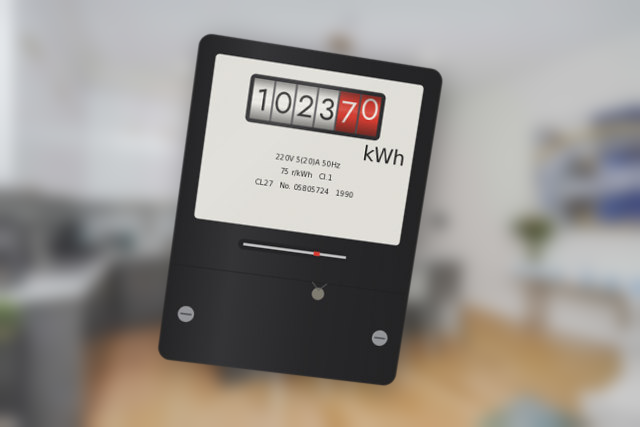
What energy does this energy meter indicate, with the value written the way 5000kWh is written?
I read 1023.70kWh
